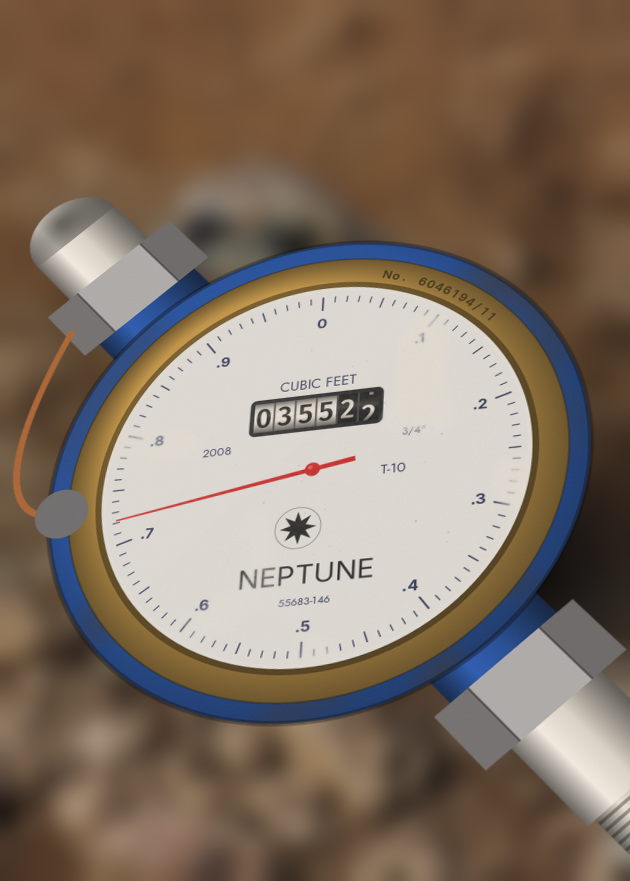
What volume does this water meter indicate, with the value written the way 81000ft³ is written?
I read 35521.72ft³
